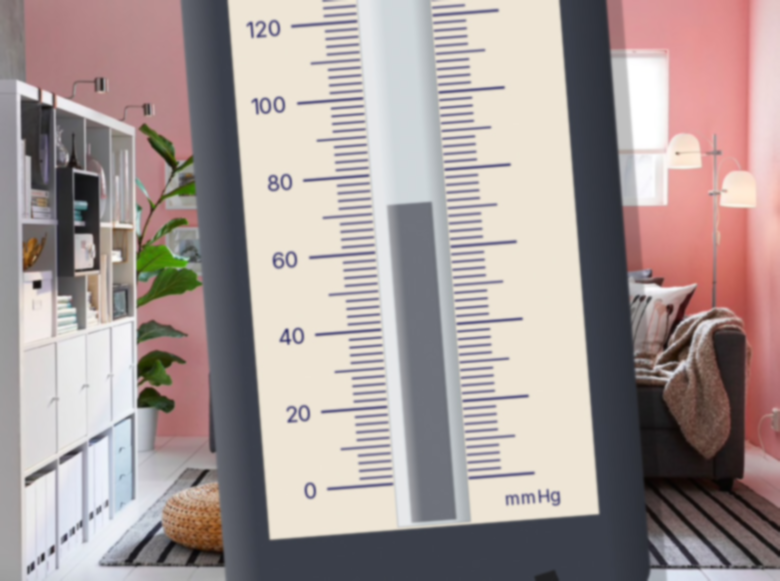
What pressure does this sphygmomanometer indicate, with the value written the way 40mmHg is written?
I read 72mmHg
